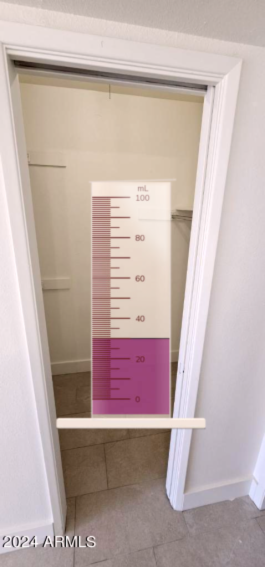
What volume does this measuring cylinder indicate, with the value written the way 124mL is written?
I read 30mL
